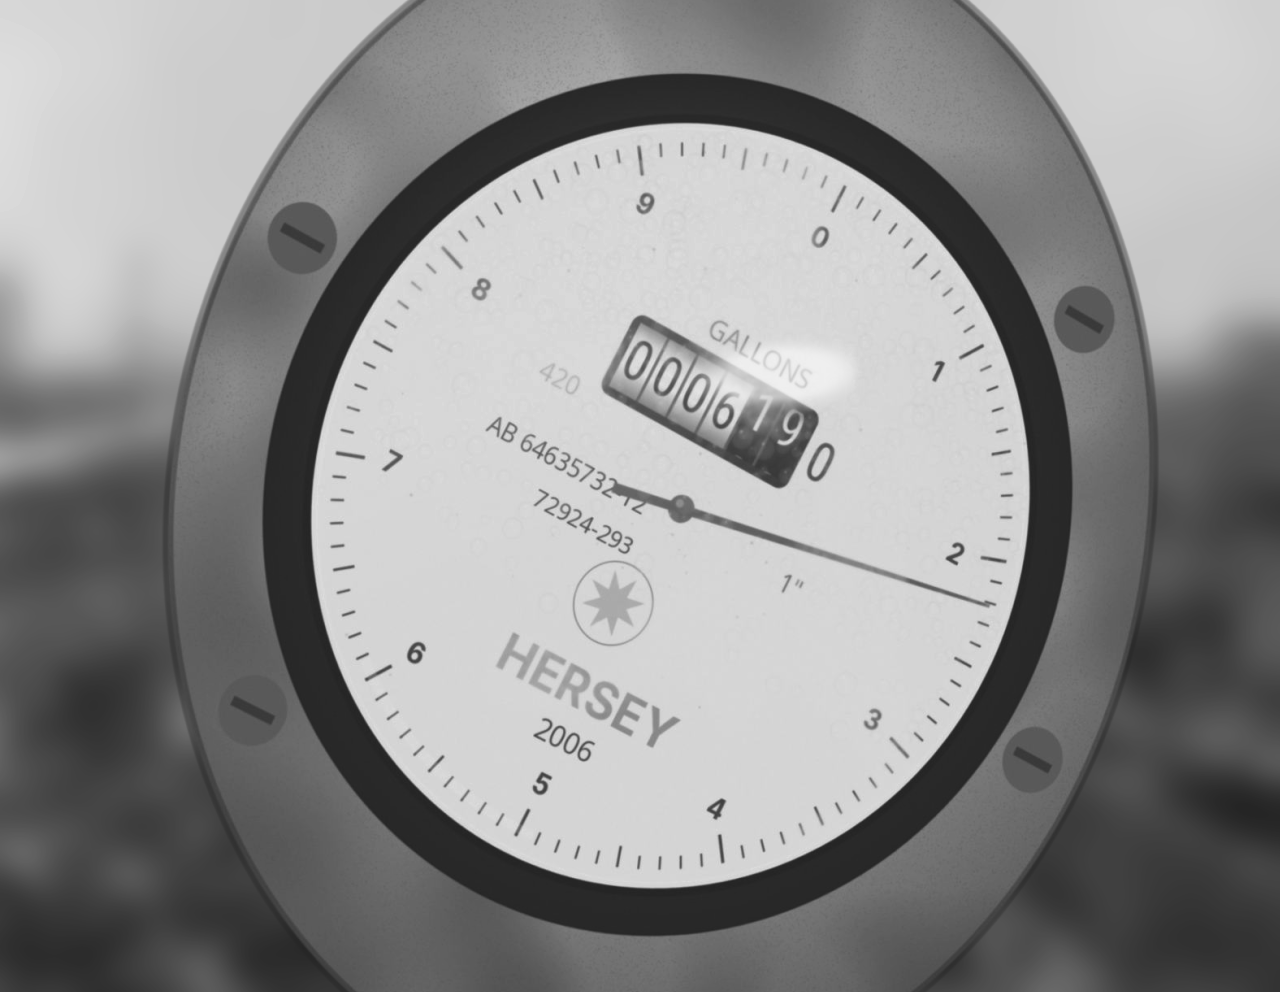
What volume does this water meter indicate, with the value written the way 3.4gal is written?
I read 6192.2gal
